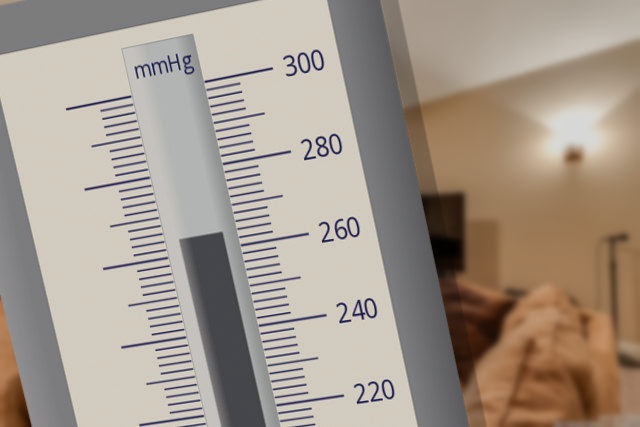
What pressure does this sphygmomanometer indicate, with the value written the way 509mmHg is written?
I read 264mmHg
